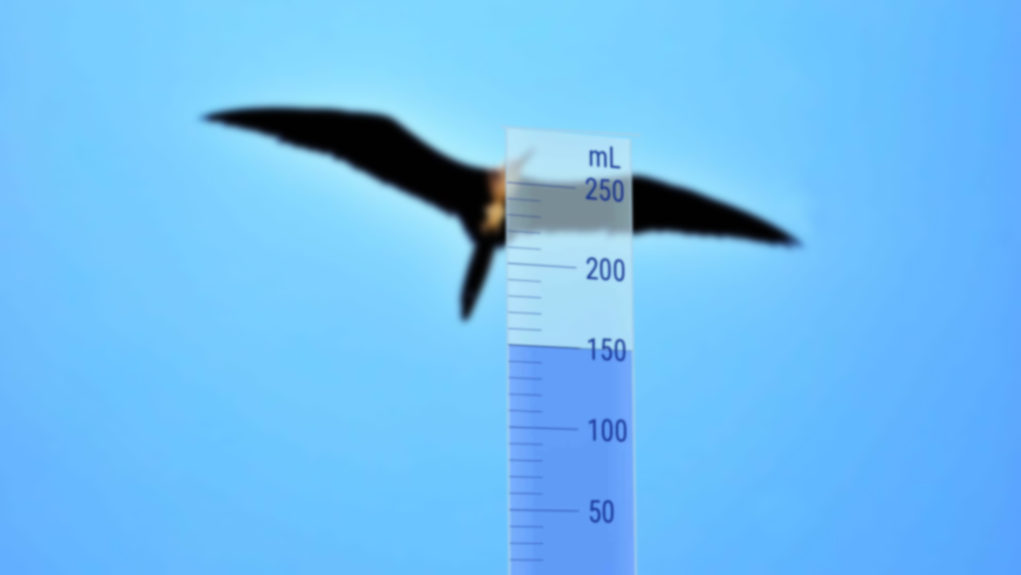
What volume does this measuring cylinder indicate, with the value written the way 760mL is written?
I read 150mL
